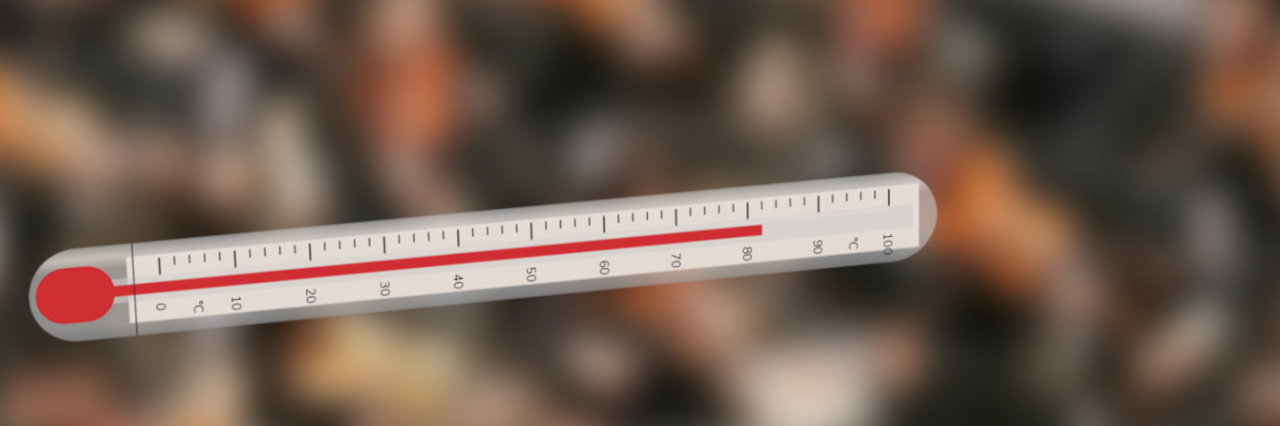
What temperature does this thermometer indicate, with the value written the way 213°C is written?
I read 82°C
